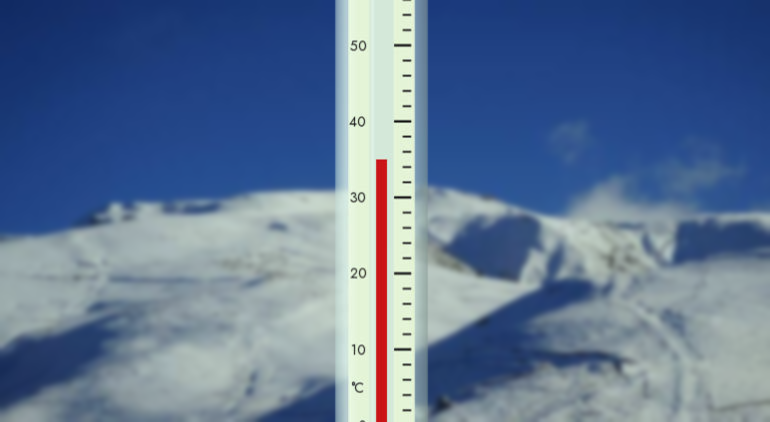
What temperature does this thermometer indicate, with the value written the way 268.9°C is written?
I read 35°C
